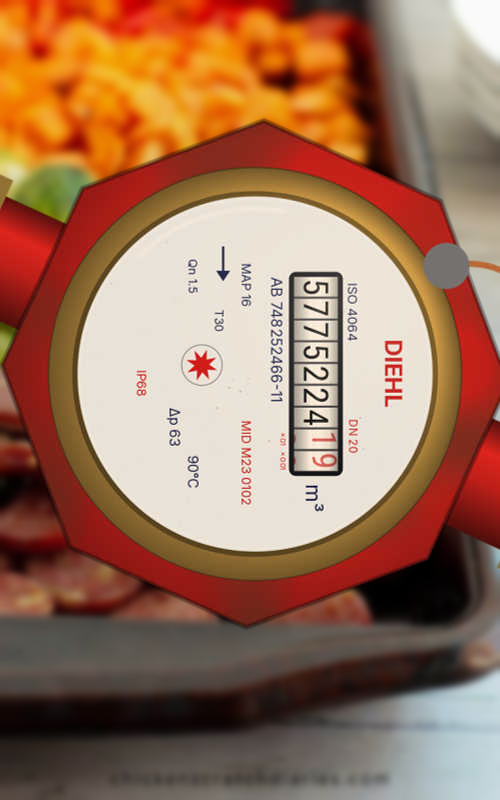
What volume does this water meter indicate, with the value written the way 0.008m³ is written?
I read 5775224.19m³
